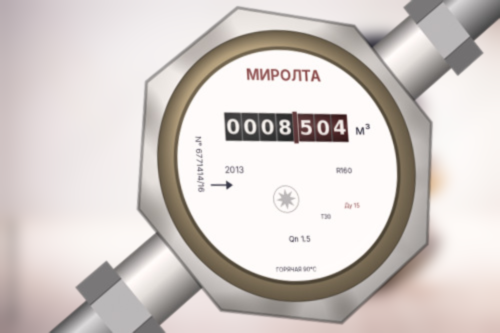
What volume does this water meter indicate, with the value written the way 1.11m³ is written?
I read 8.504m³
